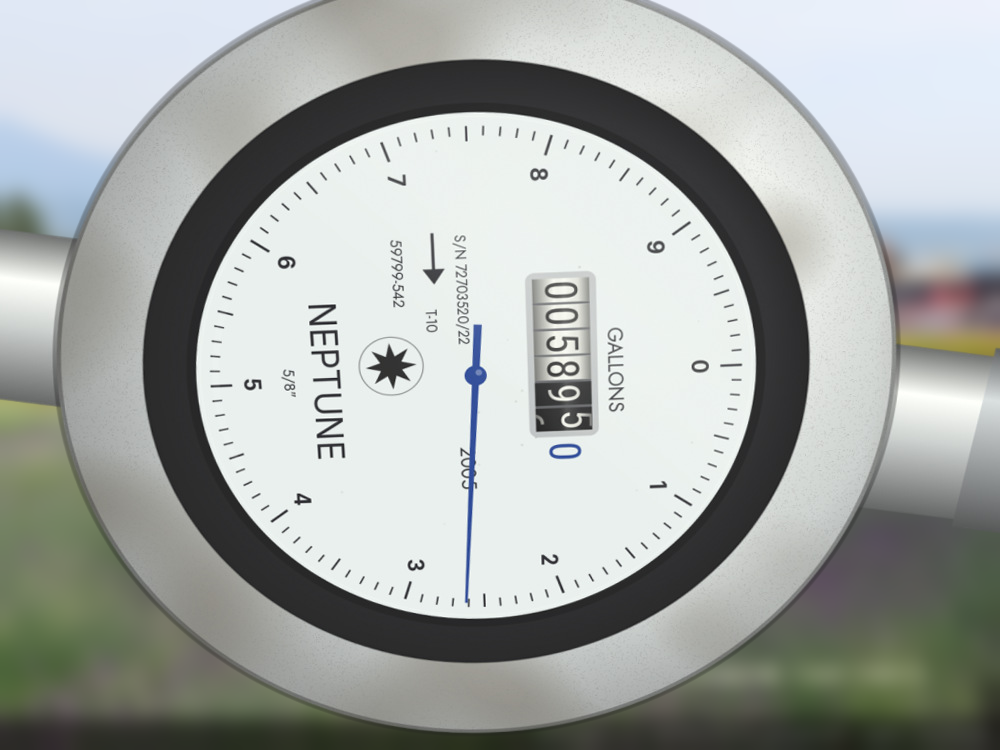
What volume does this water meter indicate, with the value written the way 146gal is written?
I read 58952.6gal
